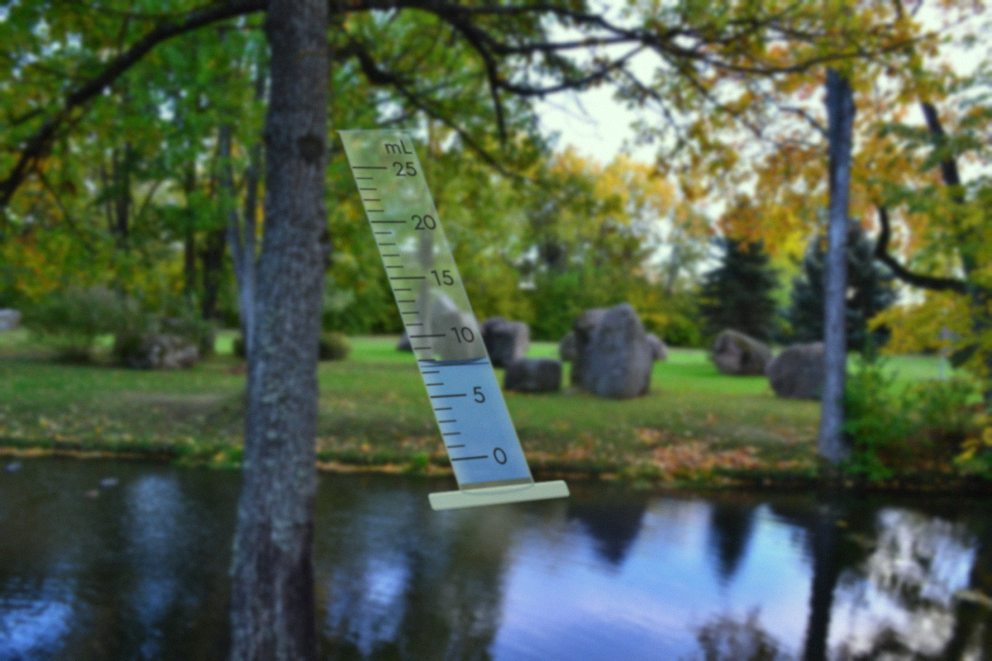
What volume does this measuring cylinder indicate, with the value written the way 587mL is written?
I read 7.5mL
